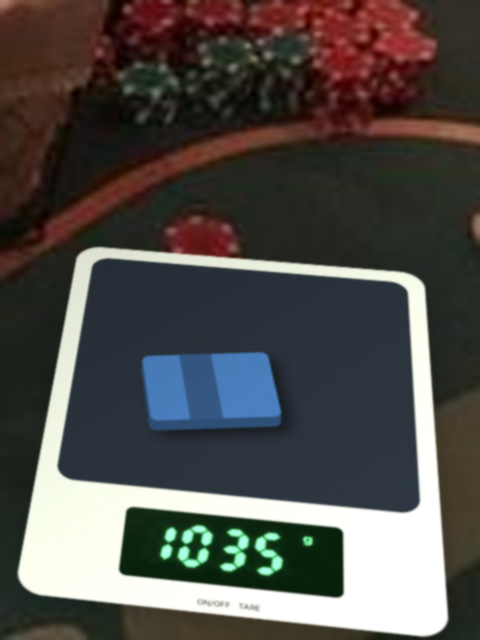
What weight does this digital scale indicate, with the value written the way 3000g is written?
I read 1035g
